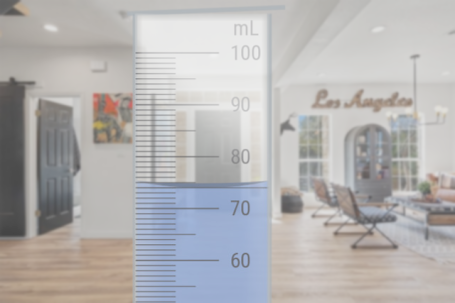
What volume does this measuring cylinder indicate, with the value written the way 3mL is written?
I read 74mL
